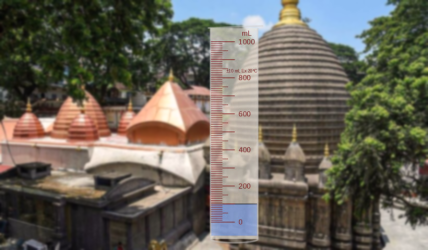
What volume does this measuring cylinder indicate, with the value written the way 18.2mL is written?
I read 100mL
